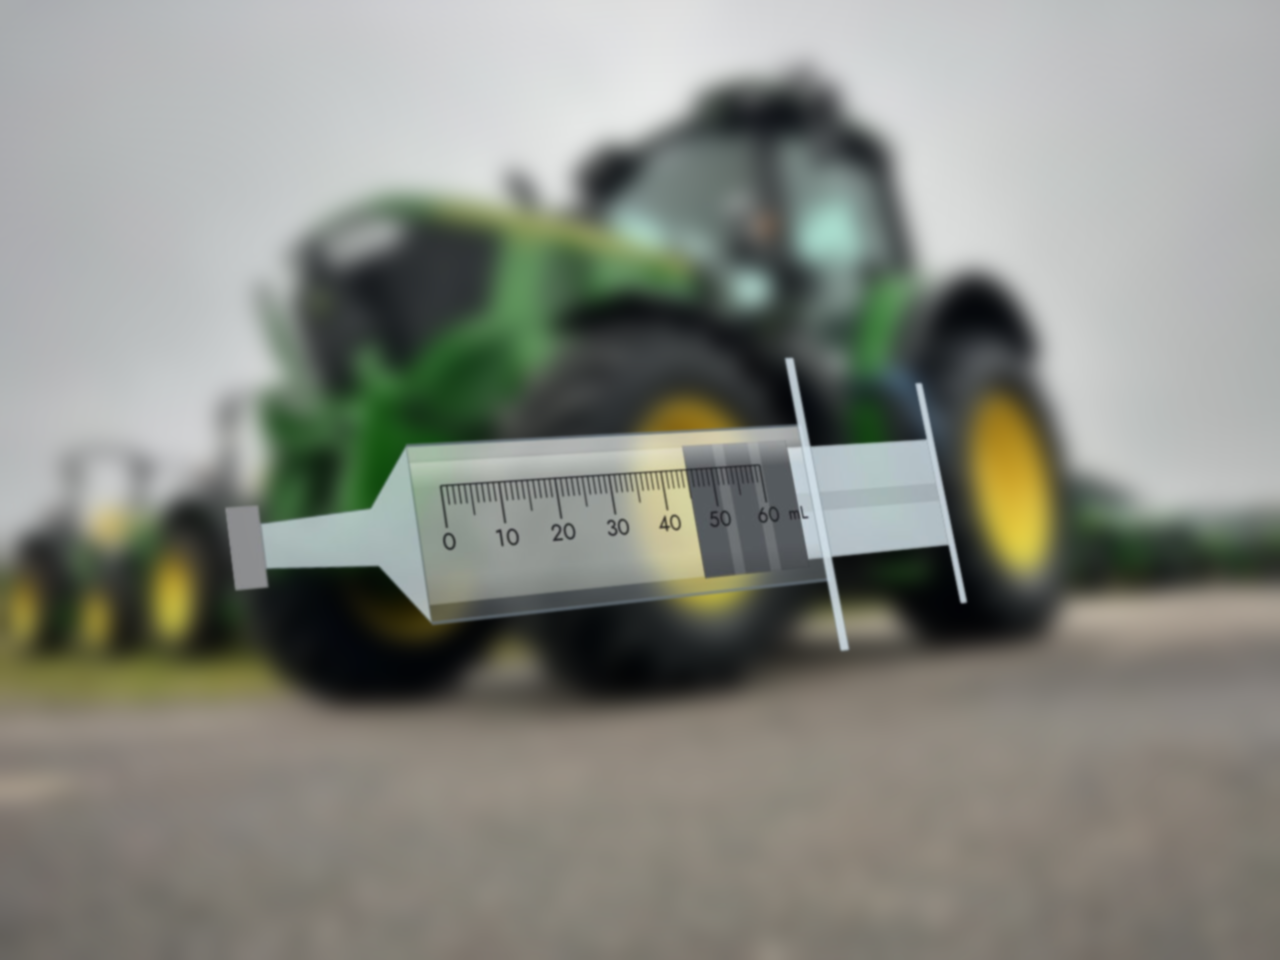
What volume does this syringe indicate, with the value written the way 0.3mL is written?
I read 45mL
